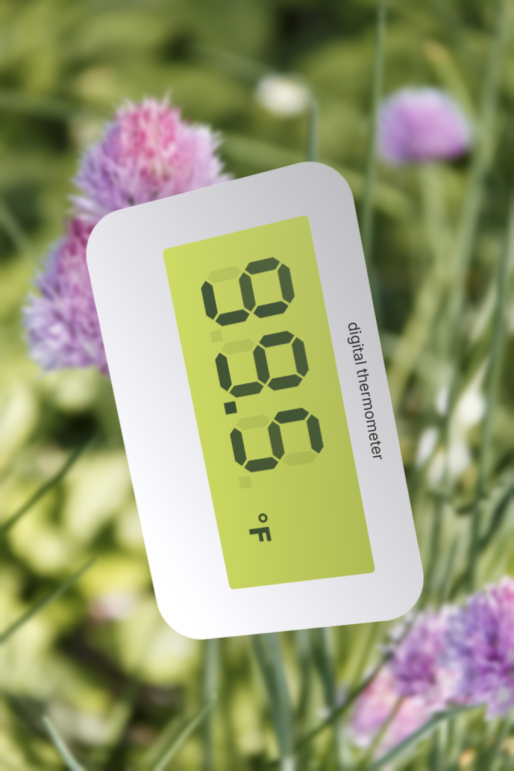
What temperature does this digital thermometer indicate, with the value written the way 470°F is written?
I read 99.5°F
